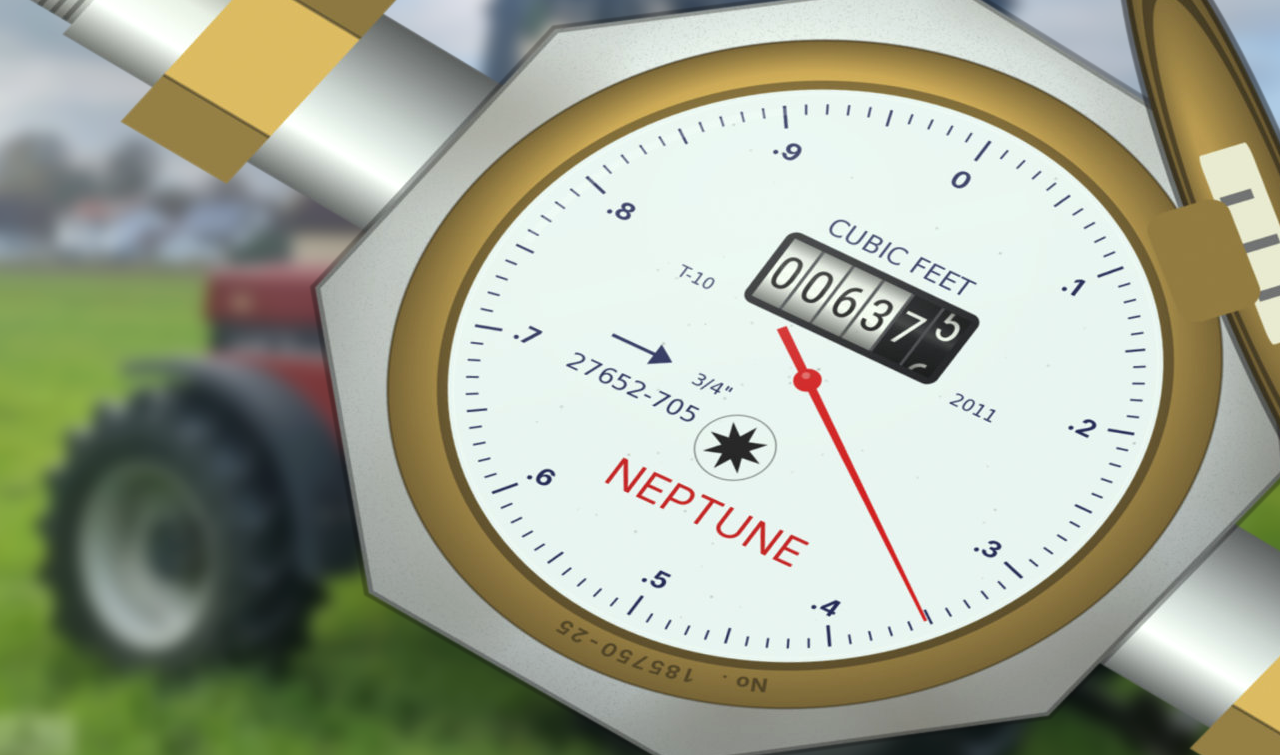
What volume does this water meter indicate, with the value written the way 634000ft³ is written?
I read 6375.35ft³
